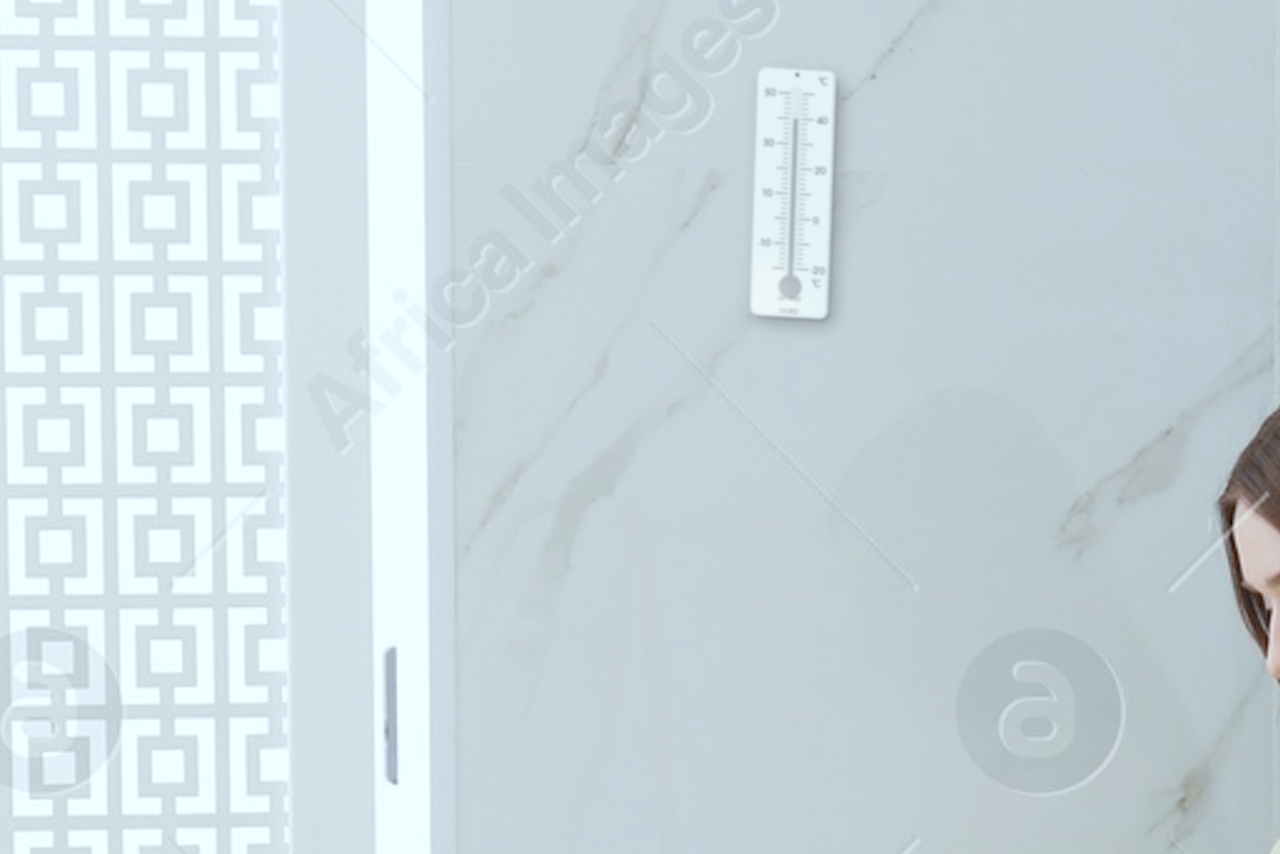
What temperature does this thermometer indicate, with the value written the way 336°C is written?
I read 40°C
